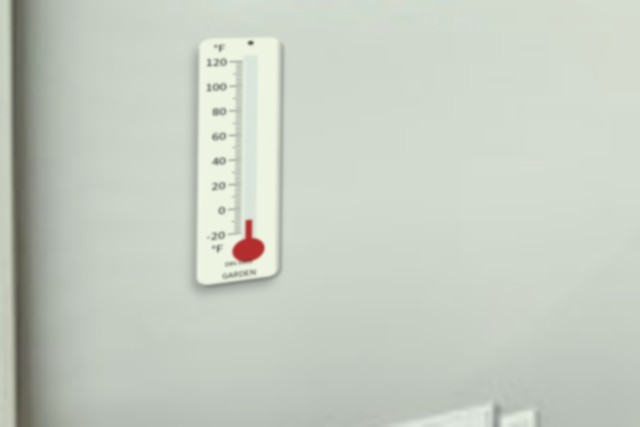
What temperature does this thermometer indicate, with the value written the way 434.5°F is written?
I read -10°F
